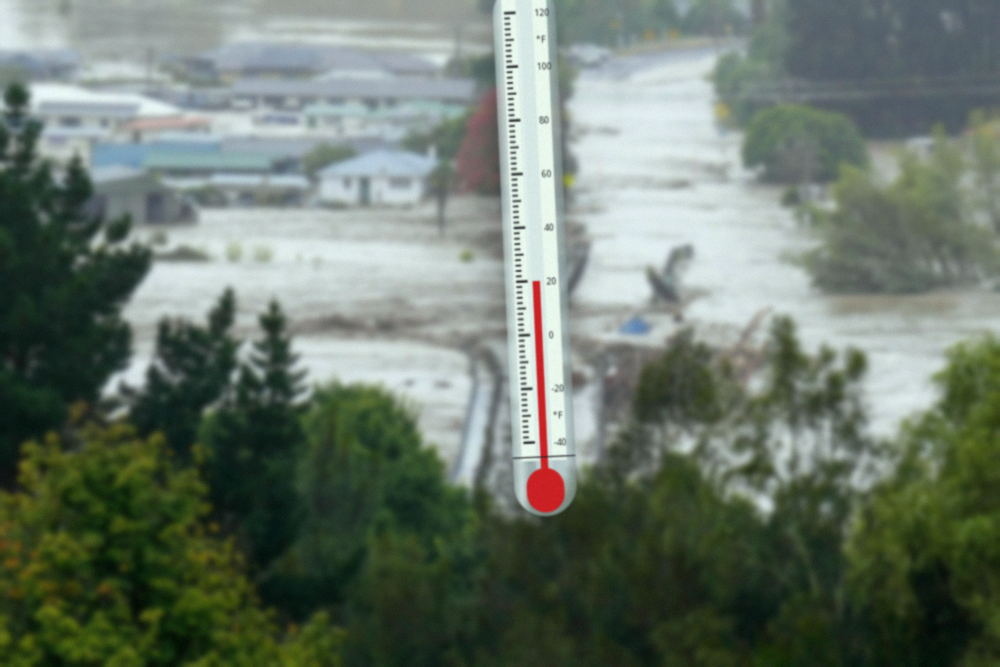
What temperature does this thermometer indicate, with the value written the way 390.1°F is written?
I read 20°F
